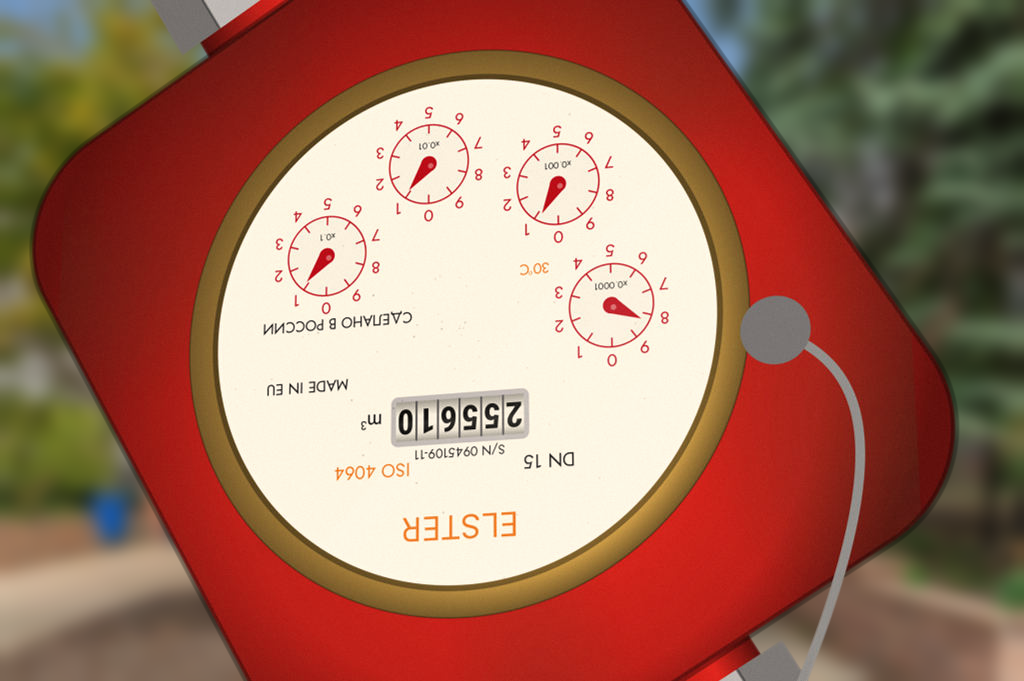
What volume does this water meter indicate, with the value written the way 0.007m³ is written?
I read 255610.1108m³
